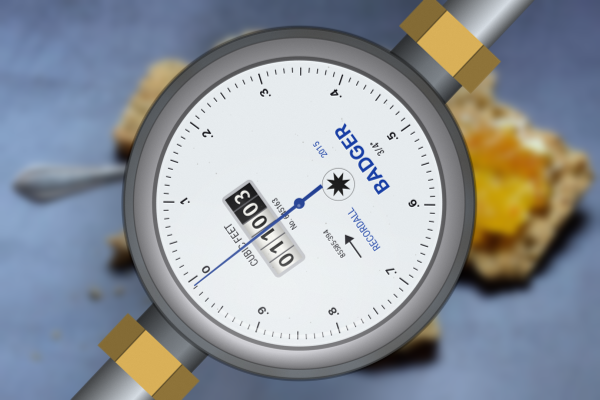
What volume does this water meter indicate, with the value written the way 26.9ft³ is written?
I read 11002.99ft³
